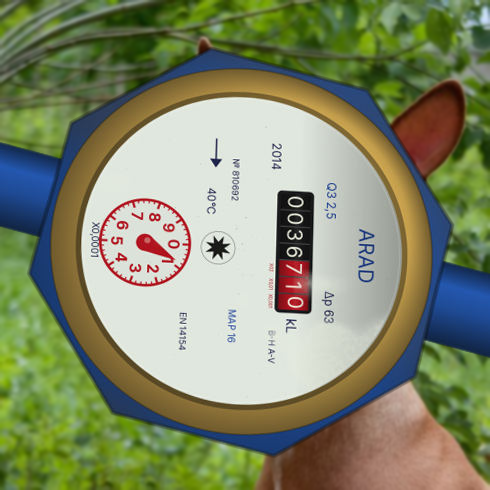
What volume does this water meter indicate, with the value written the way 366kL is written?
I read 36.7100kL
